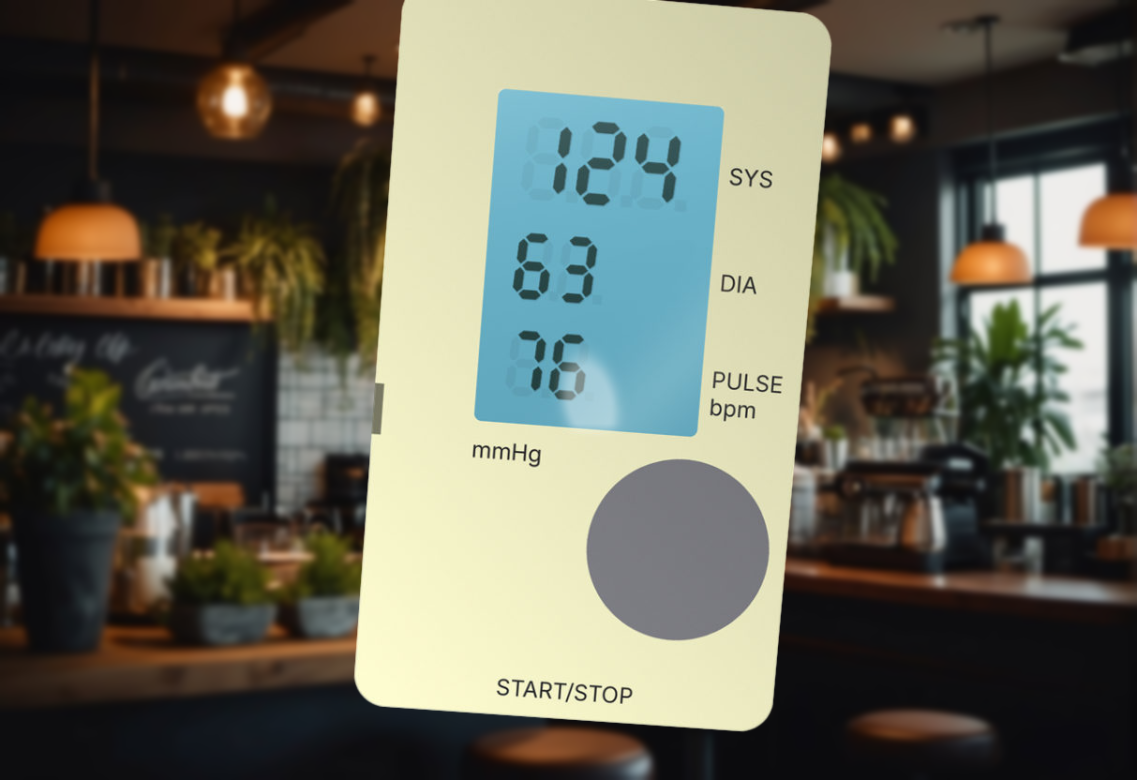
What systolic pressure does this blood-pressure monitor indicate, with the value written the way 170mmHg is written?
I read 124mmHg
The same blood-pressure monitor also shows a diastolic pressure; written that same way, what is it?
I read 63mmHg
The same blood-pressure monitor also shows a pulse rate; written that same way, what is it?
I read 76bpm
